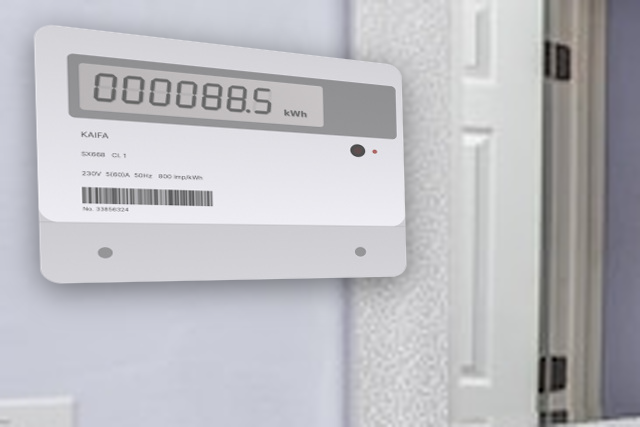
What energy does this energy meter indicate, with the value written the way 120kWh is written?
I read 88.5kWh
